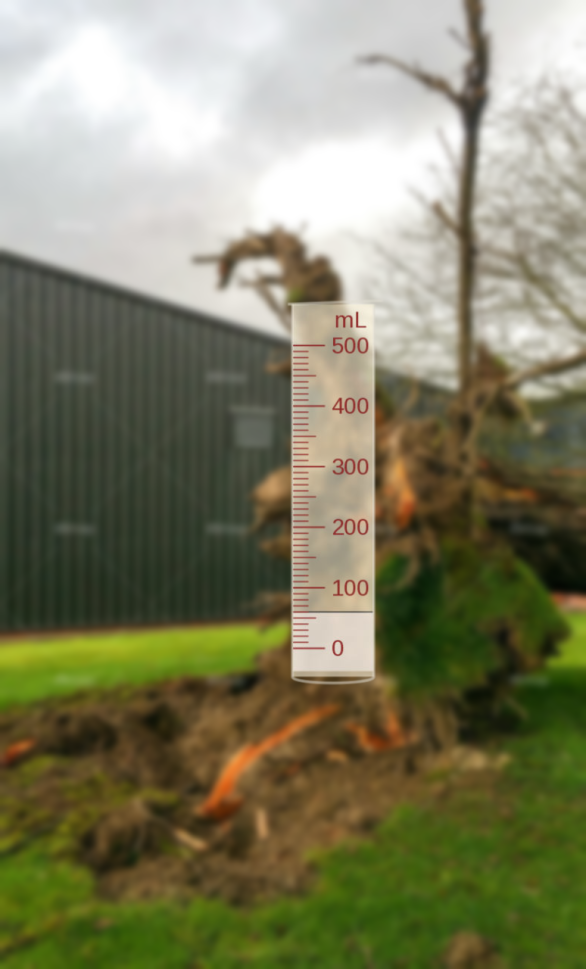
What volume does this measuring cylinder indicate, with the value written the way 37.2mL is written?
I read 60mL
